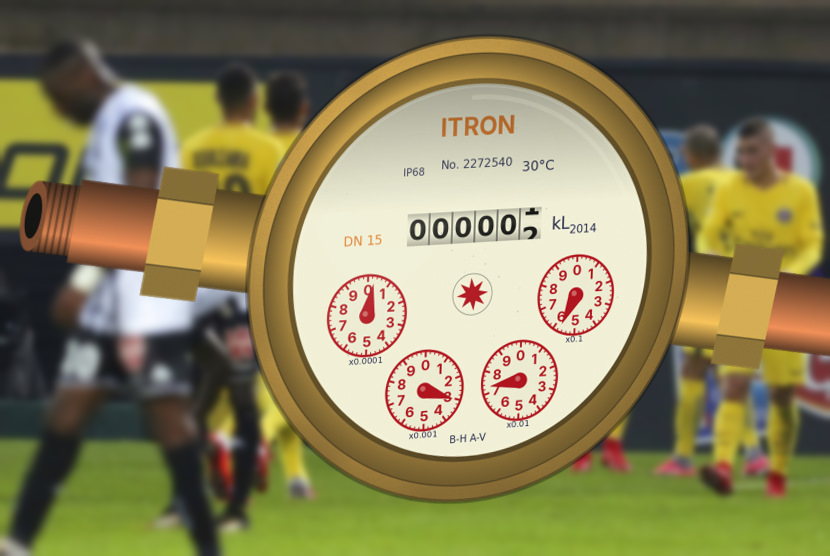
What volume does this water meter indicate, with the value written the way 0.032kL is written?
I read 1.5730kL
